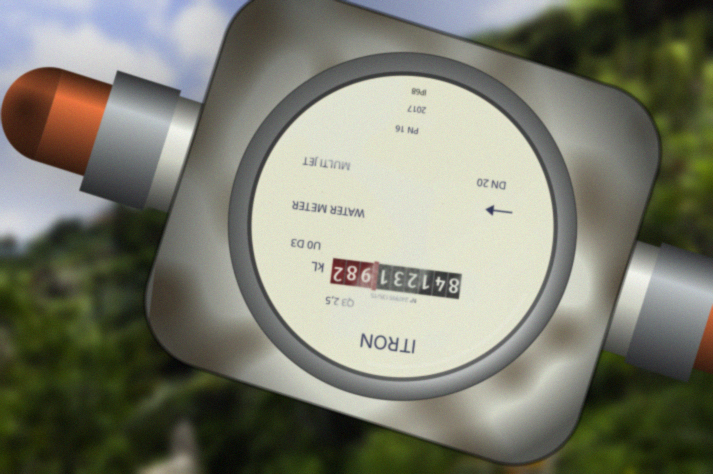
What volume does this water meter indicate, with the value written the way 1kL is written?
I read 841231.982kL
